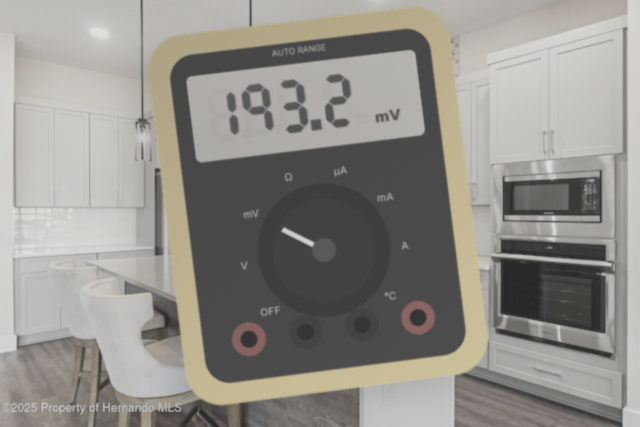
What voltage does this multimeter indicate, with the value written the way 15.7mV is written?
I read 193.2mV
